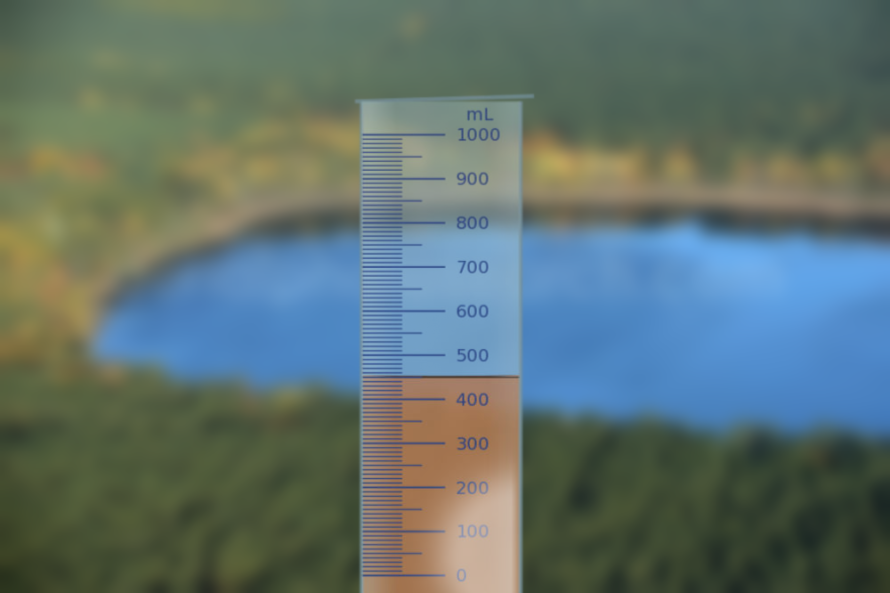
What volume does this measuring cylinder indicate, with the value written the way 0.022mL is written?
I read 450mL
